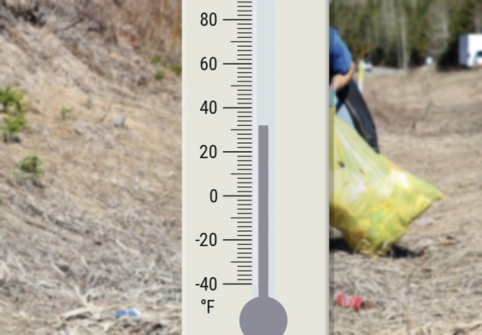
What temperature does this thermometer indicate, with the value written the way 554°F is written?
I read 32°F
